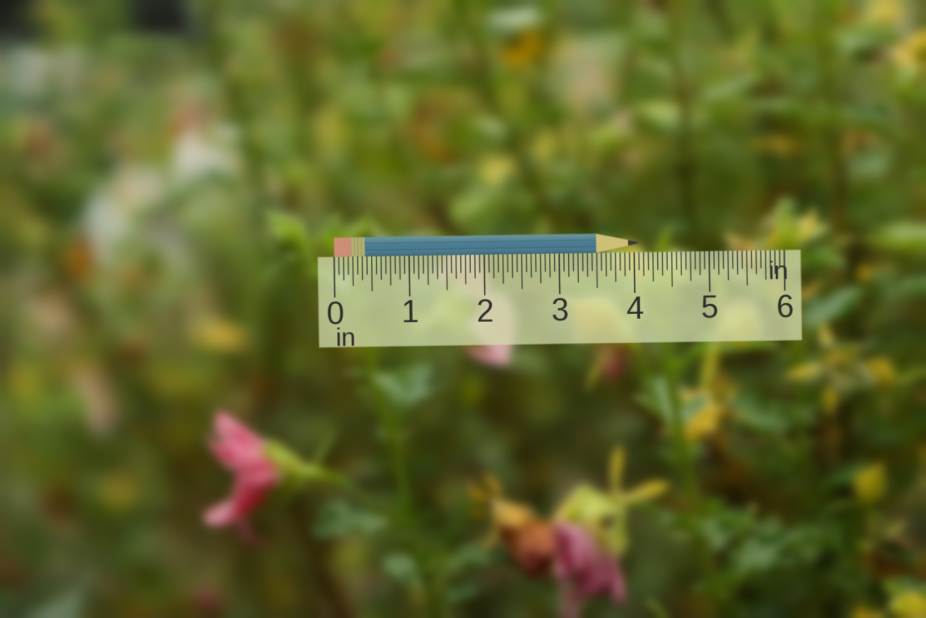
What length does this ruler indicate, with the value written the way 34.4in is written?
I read 4.0625in
